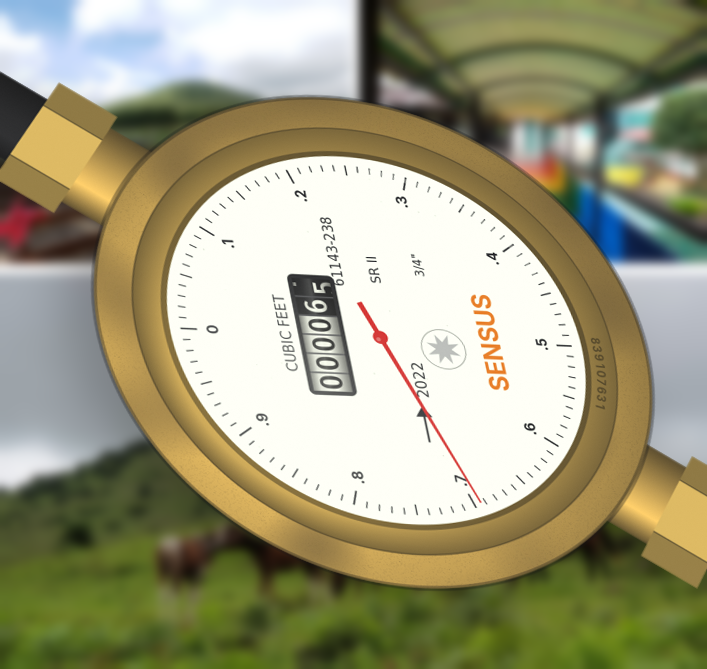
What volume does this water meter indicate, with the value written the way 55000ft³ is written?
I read 64.69ft³
